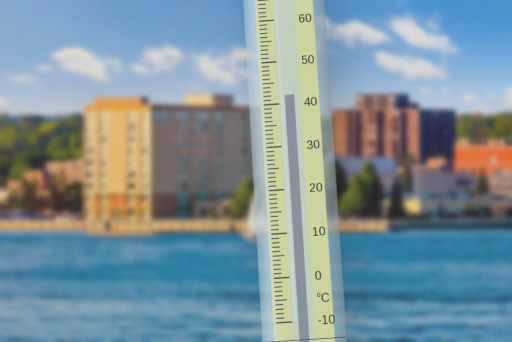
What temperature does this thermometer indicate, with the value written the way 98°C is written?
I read 42°C
